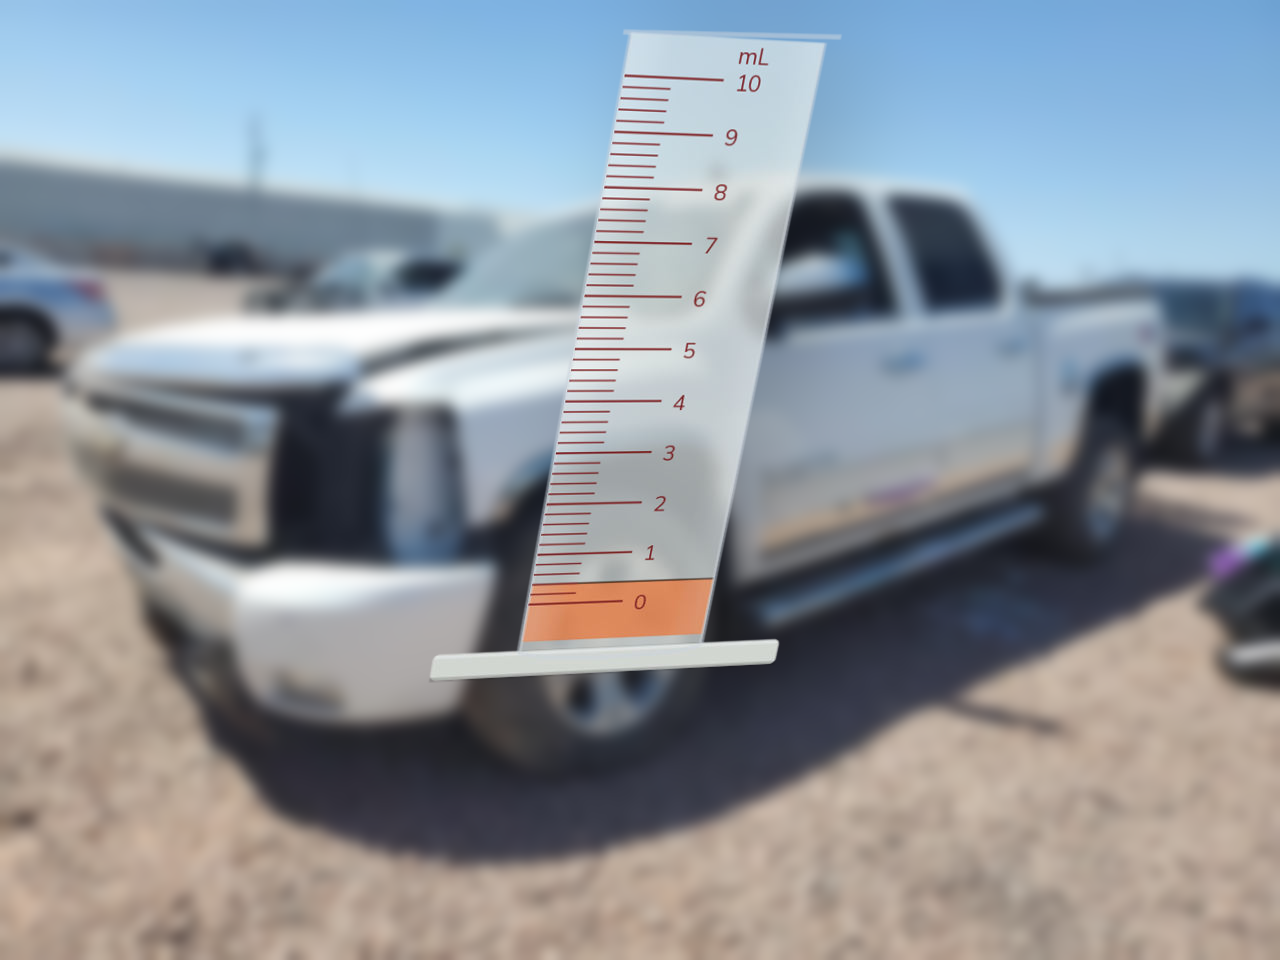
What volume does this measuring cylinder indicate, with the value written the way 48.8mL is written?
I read 0.4mL
